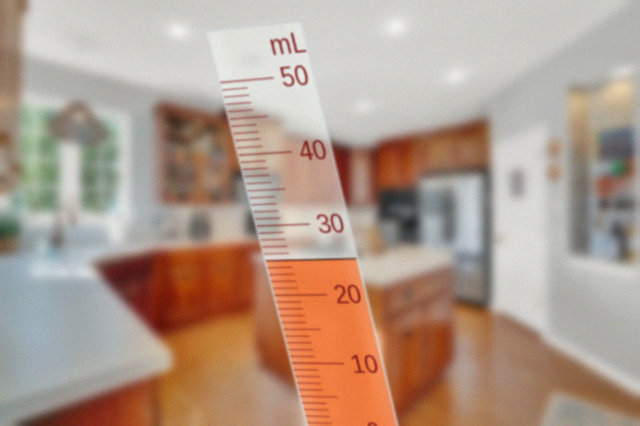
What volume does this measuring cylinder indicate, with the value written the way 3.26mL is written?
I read 25mL
